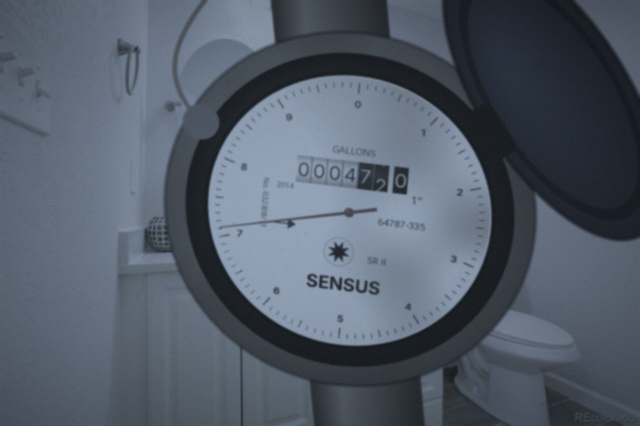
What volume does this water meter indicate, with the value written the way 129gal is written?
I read 4717.1gal
